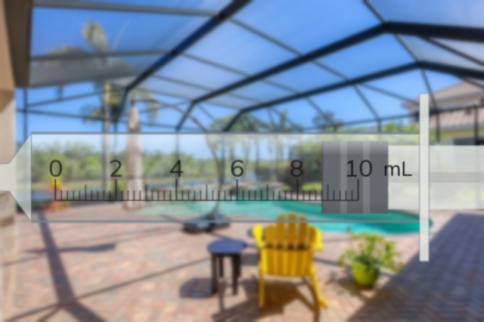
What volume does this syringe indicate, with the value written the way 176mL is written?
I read 8.8mL
